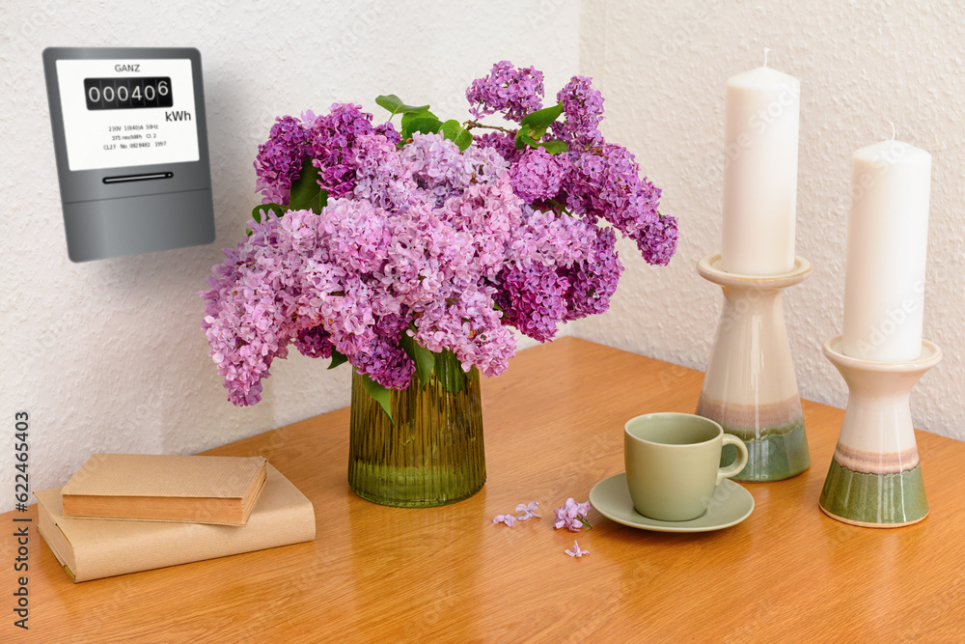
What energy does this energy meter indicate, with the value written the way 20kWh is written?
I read 406kWh
